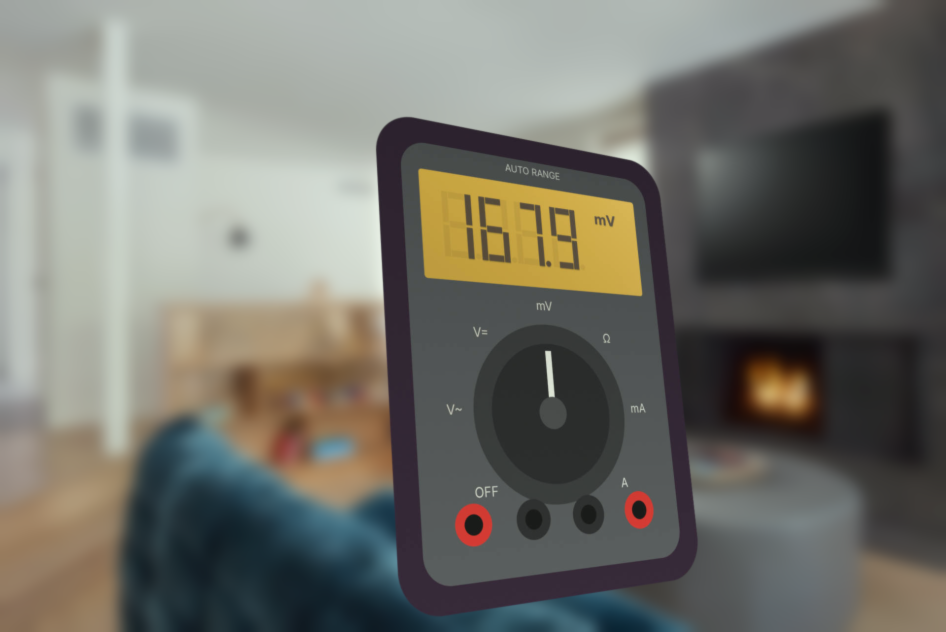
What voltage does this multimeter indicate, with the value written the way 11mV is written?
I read 167.9mV
